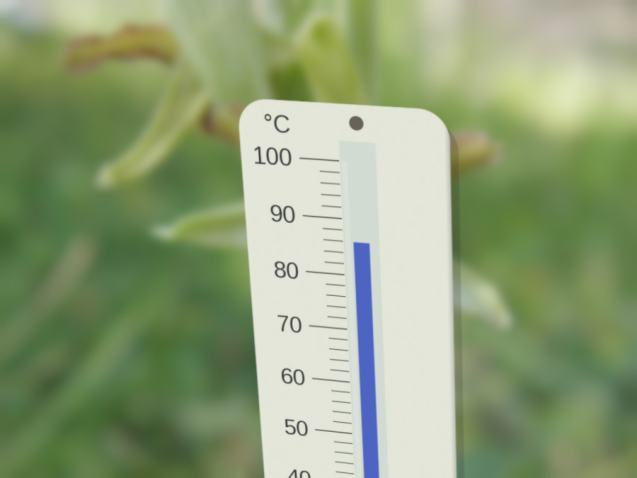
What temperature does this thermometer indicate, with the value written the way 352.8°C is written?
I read 86°C
